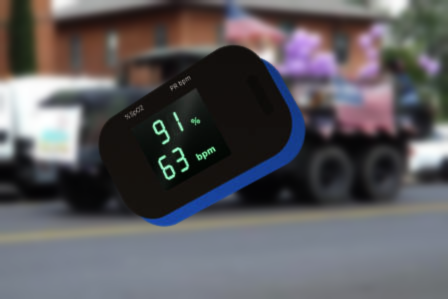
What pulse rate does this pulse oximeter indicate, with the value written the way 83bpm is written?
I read 63bpm
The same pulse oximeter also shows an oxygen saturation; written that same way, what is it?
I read 91%
